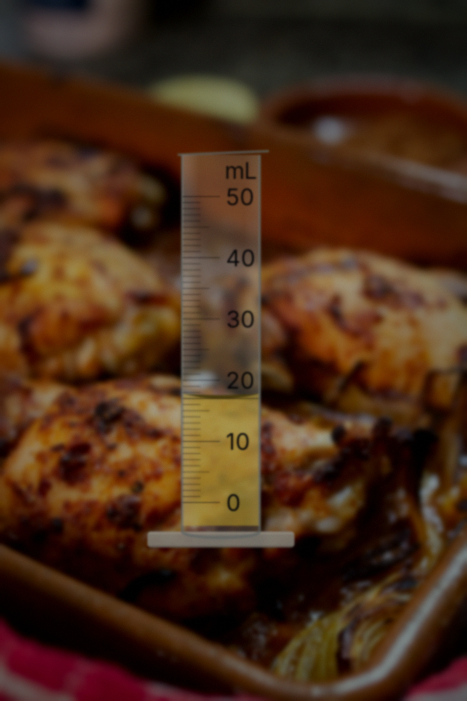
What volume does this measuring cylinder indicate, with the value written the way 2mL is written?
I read 17mL
